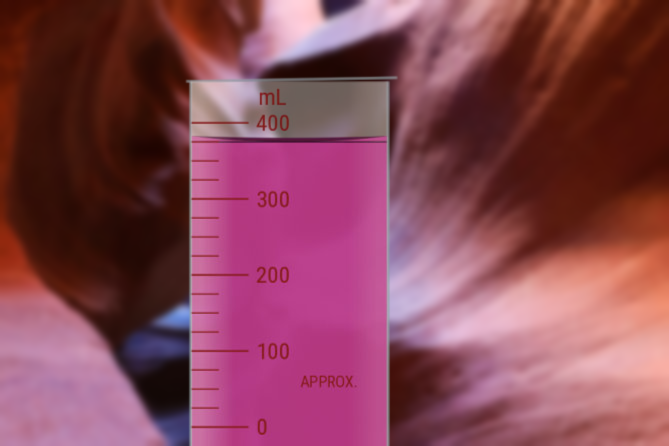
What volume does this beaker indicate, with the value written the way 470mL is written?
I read 375mL
